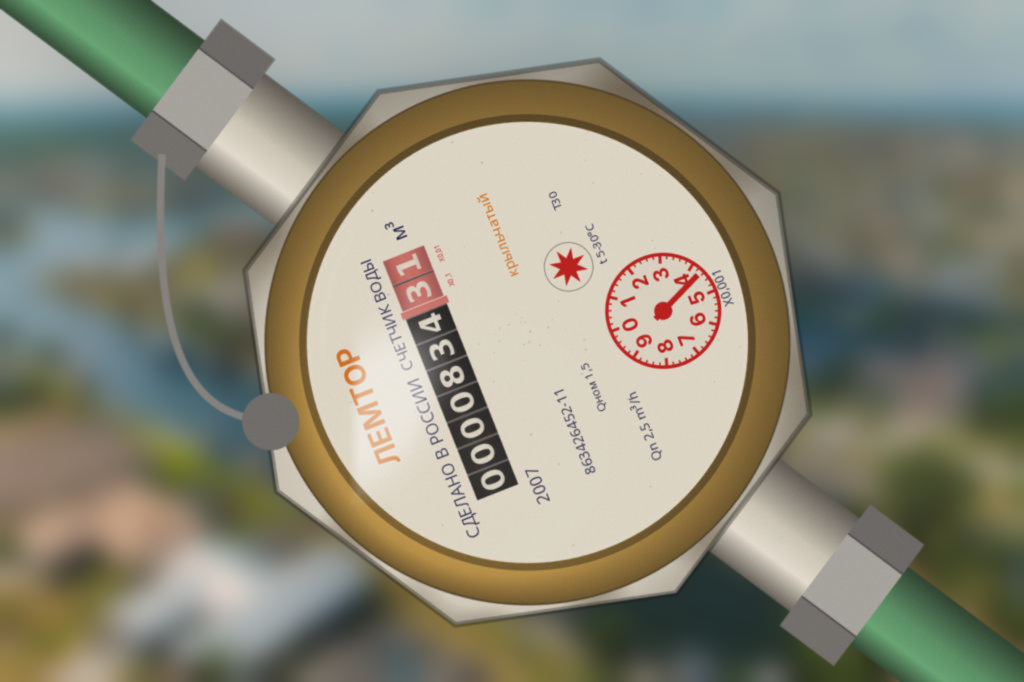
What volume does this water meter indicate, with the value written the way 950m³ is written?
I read 834.314m³
